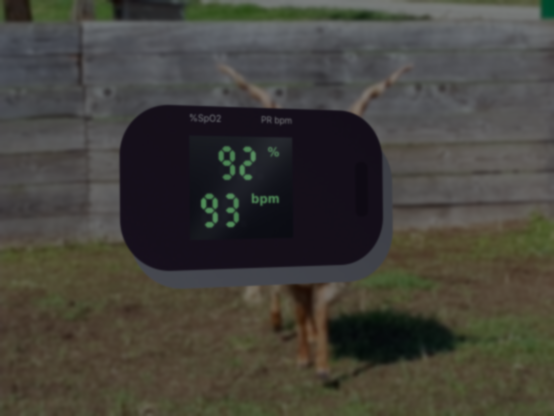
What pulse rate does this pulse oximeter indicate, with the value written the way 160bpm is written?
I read 93bpm
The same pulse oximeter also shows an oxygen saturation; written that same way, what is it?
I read 92%
